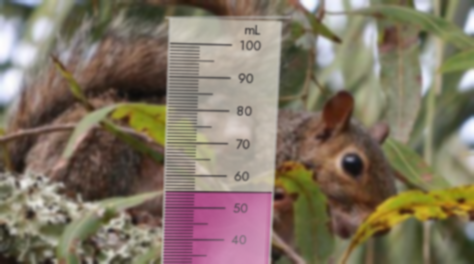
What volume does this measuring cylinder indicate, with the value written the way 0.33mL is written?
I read 55mL
